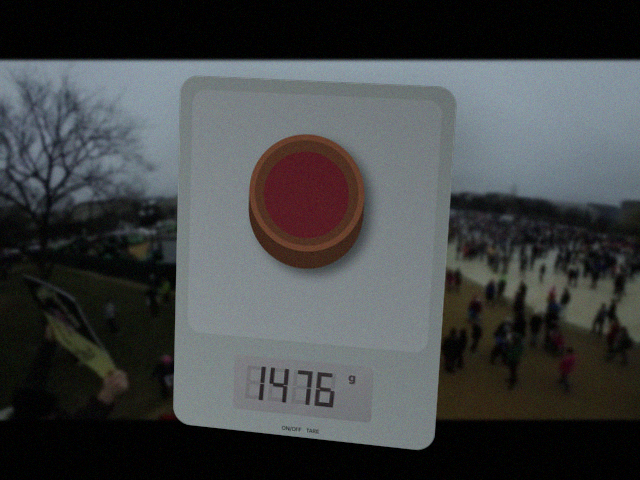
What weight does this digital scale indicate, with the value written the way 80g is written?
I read 1476g
